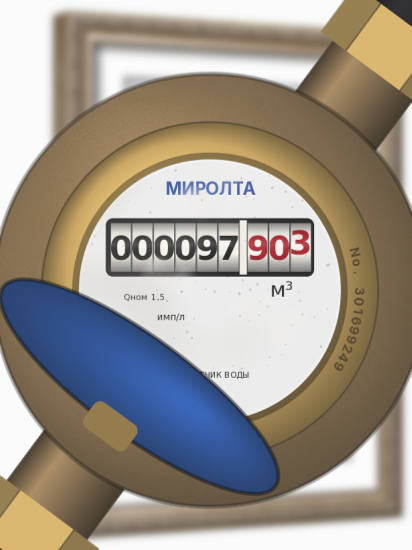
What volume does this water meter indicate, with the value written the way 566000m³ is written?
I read 97.903m³
